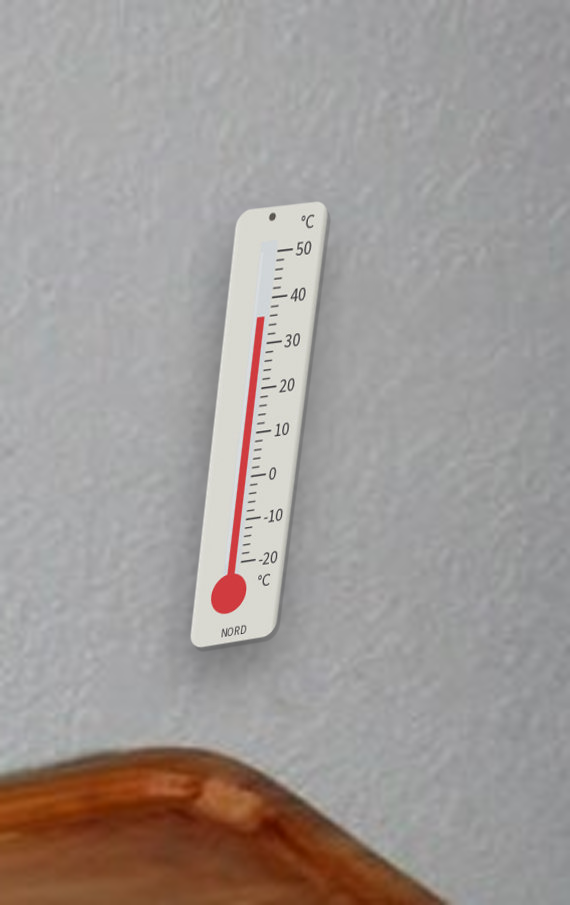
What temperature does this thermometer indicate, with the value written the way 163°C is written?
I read 36°C
